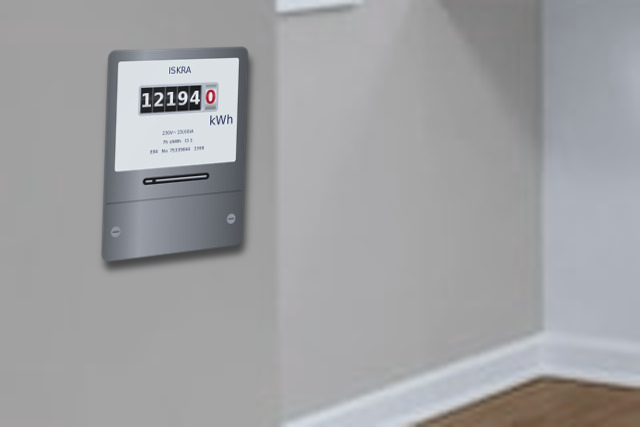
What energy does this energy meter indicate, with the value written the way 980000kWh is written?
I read 12194.0kWh
